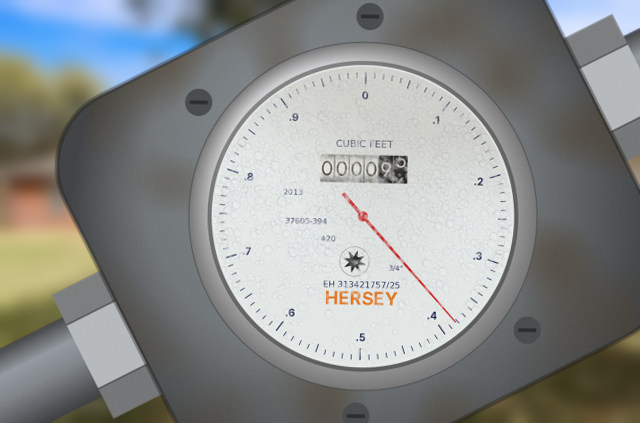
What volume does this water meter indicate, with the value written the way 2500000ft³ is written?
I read 95.38ft³
